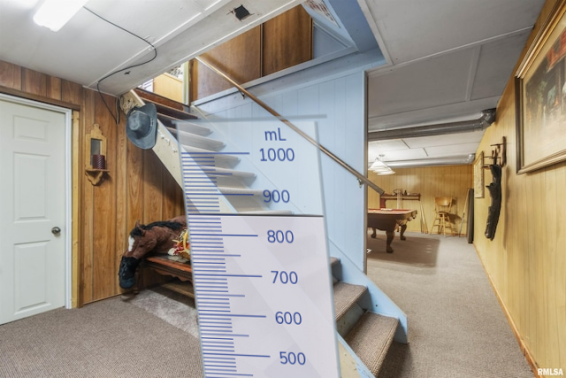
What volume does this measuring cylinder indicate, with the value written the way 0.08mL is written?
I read 850mL
